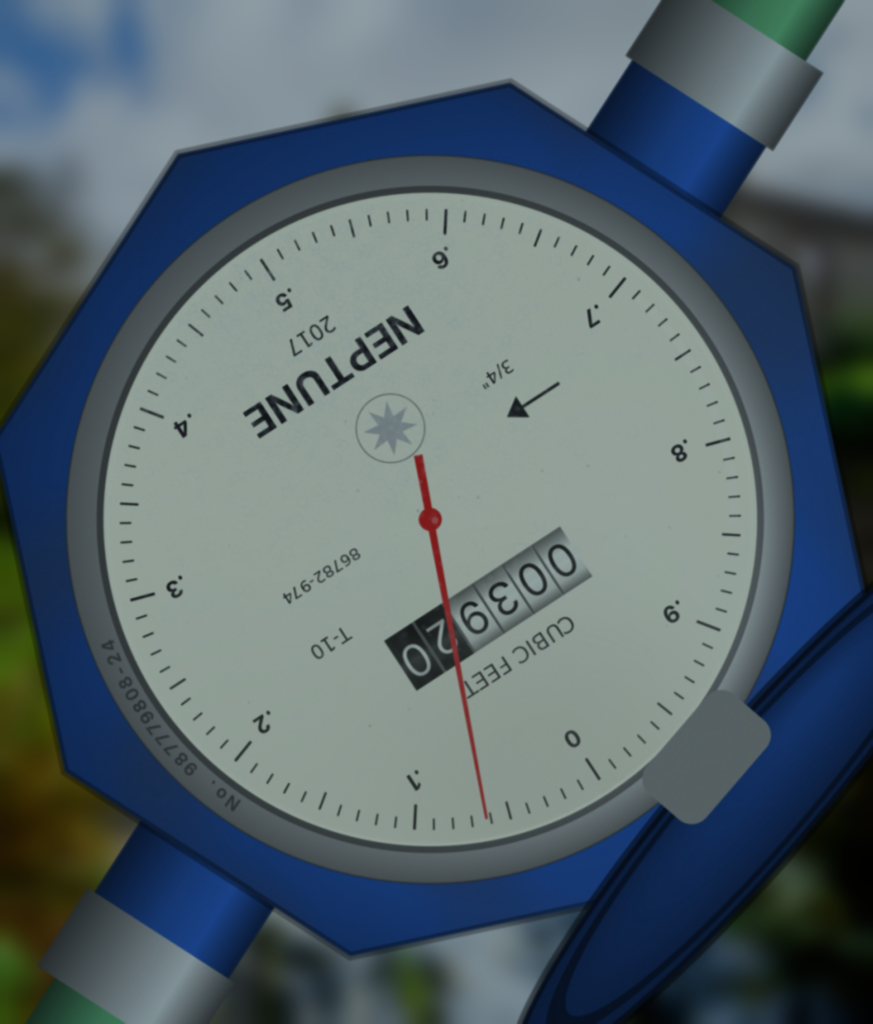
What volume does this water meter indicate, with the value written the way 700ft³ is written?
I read 3920.06ft³
